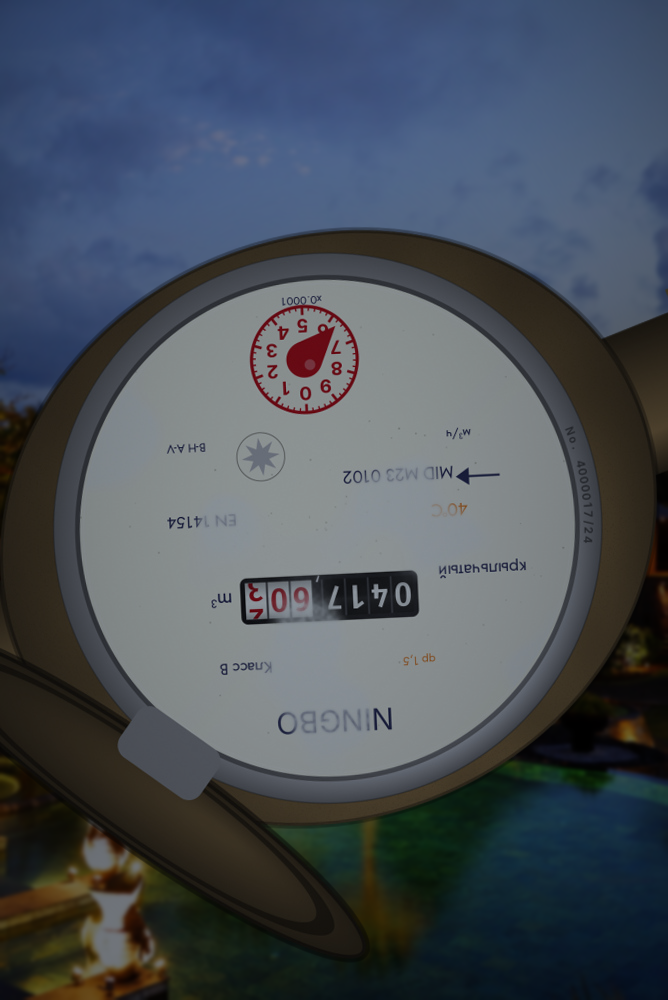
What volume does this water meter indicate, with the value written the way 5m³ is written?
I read 417.6026m³
